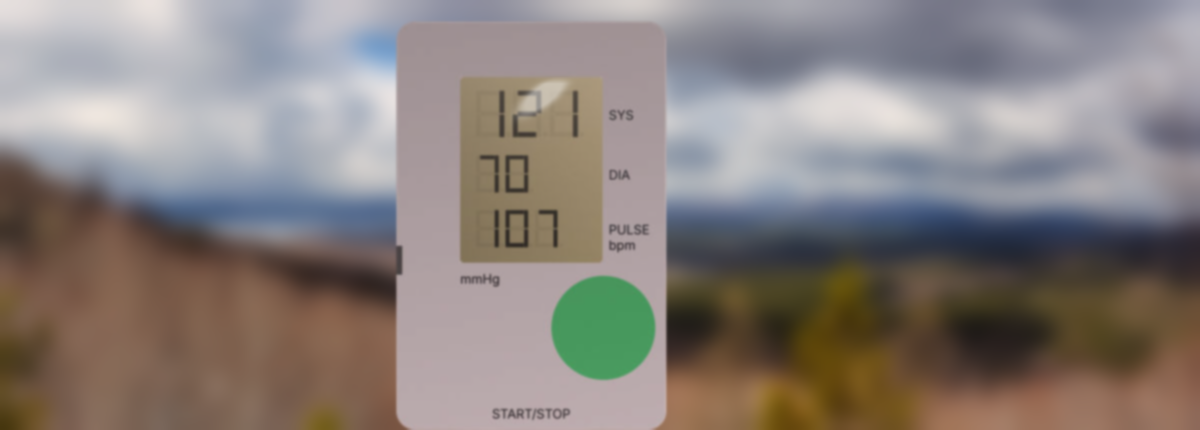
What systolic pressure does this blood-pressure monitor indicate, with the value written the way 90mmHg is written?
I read 121mmHg
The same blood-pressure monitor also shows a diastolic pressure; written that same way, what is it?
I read 70mmHg
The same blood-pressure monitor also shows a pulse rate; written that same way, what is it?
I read 107bpm
